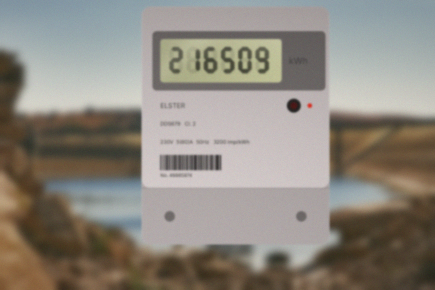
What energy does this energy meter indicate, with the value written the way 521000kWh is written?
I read 216509kWh
